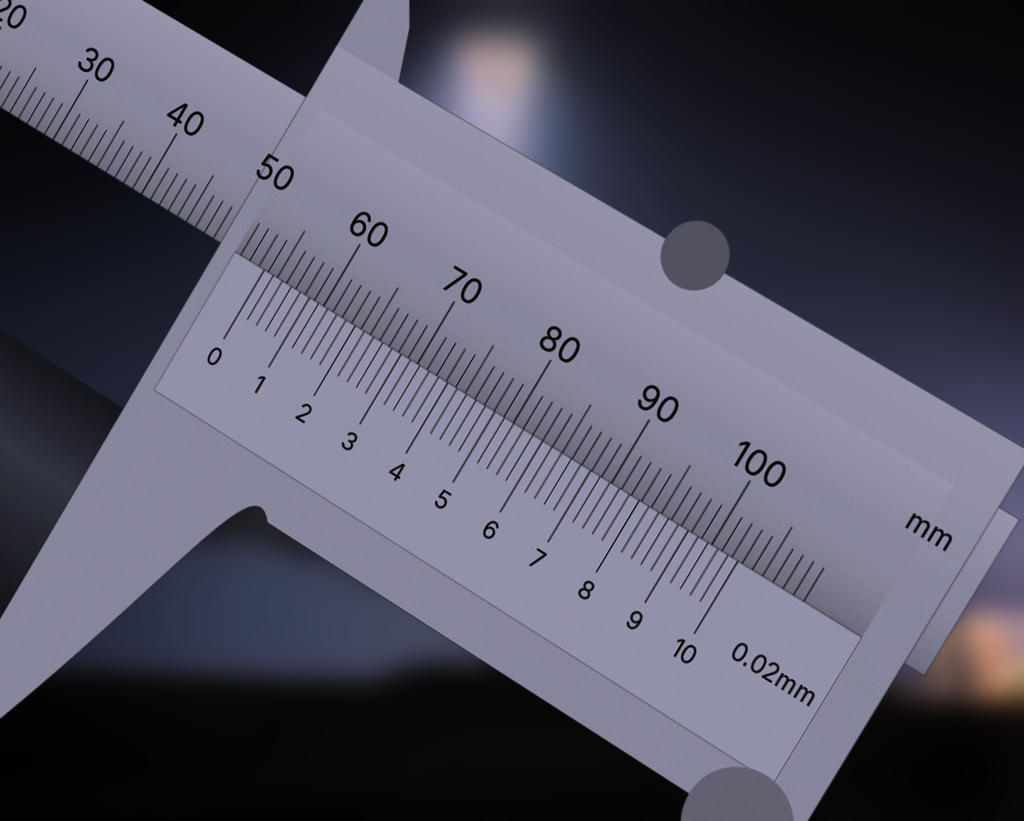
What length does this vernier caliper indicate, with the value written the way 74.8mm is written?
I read 53.6mm
